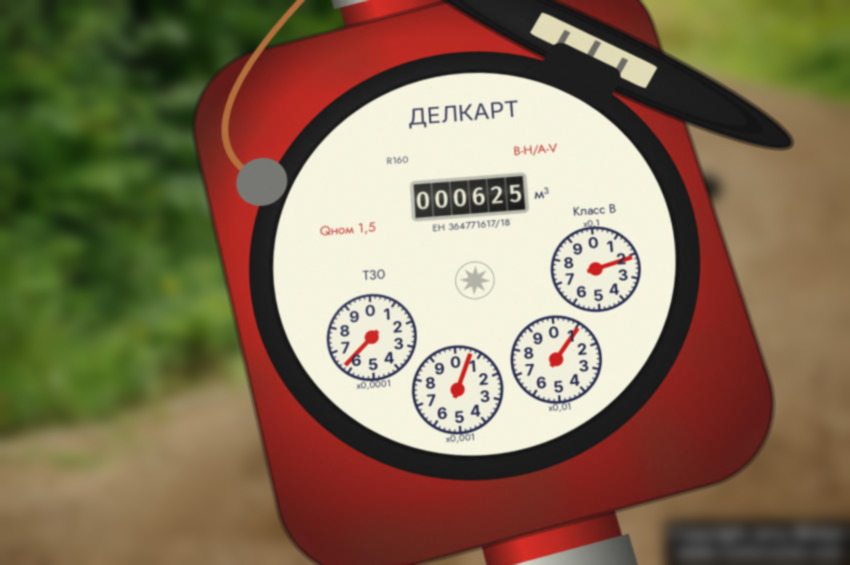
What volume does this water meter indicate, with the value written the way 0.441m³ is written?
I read 625.2106m³
